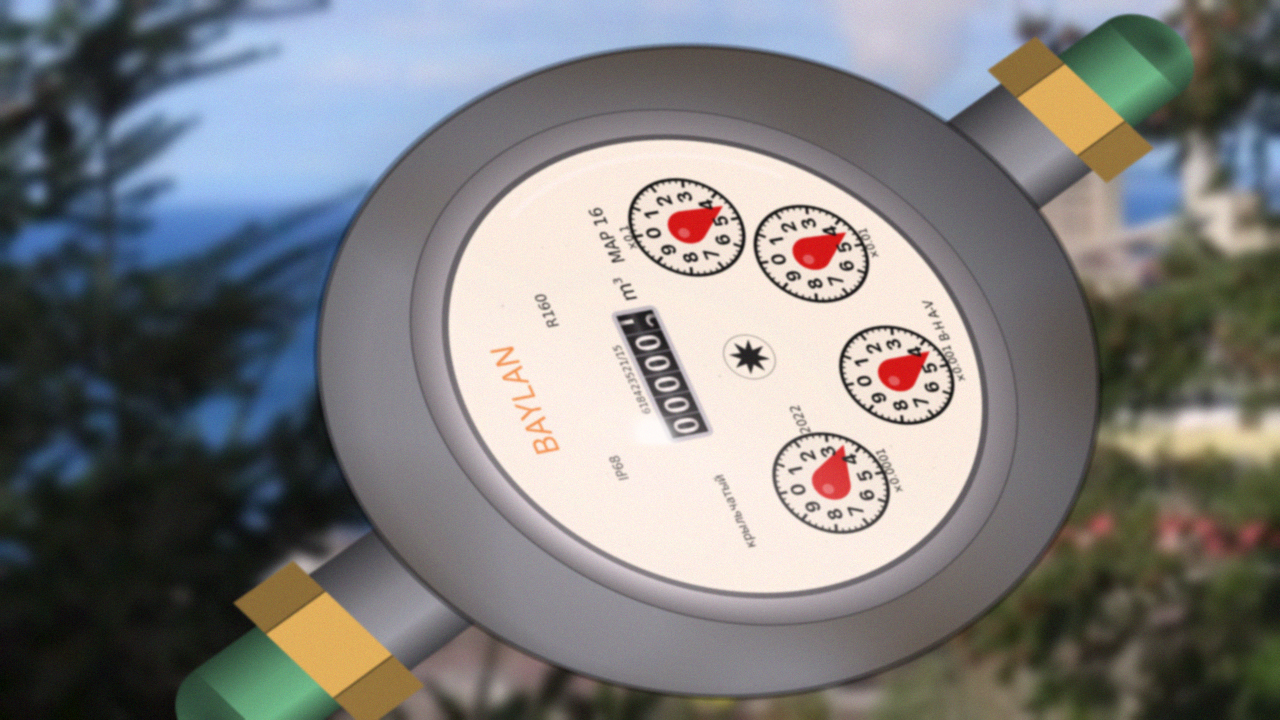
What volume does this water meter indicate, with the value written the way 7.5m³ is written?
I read 1.4443m³
